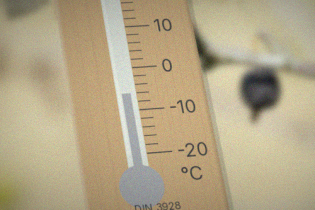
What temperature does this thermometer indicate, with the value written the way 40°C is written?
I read -6°C
